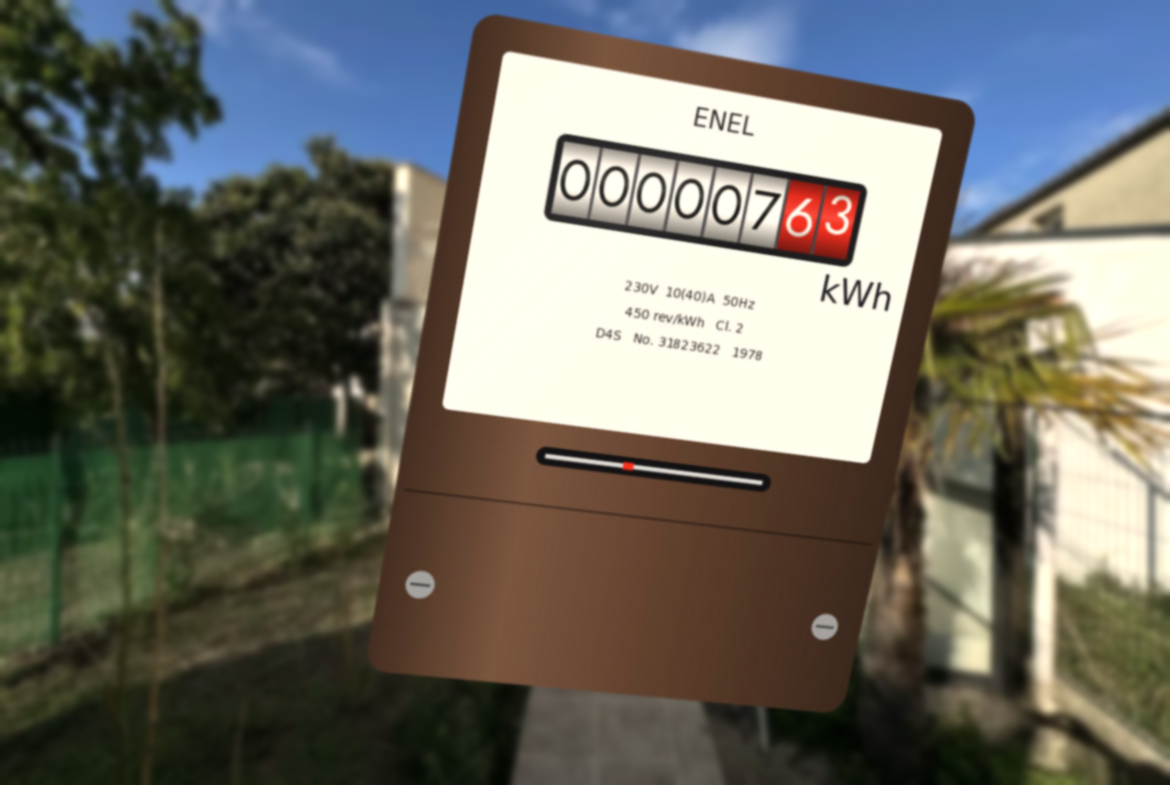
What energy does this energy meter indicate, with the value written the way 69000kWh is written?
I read 7.63kWh
